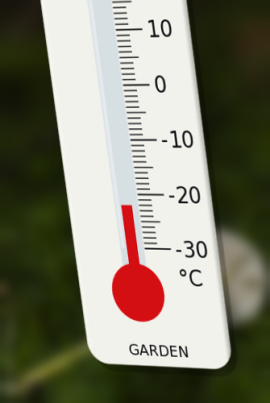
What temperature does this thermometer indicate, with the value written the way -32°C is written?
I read -22°C
